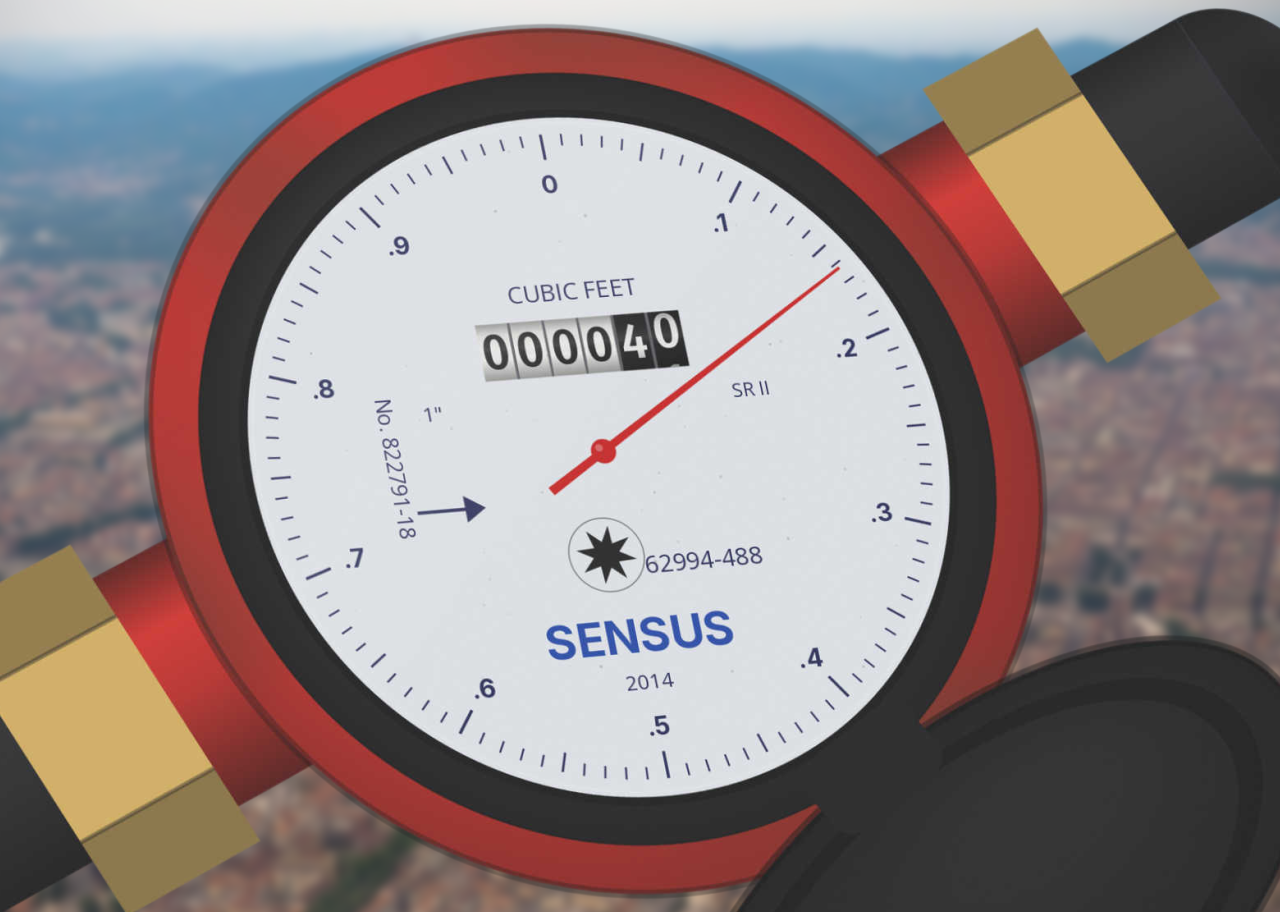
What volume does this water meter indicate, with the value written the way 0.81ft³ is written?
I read 40.16ft³
